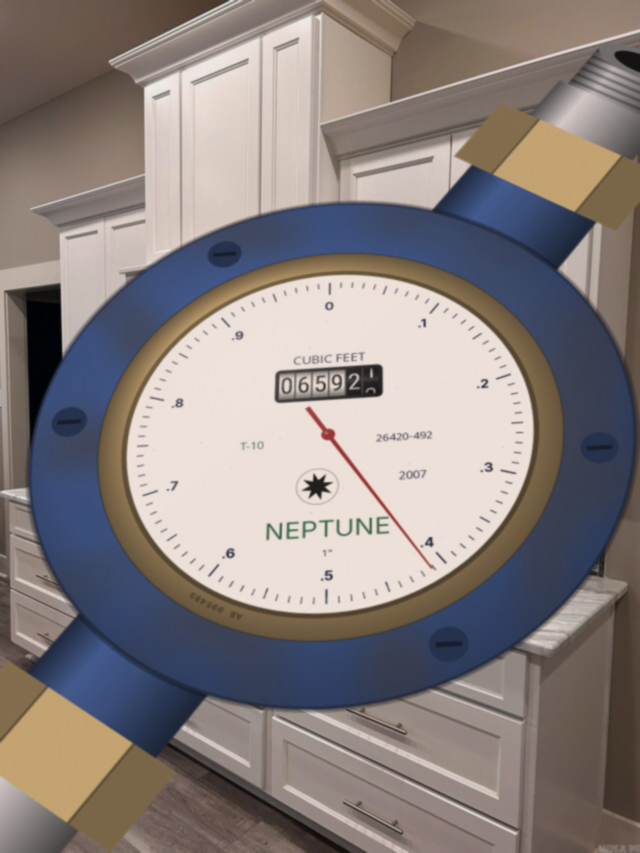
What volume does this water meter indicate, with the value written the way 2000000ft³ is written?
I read 65921.41ft³
